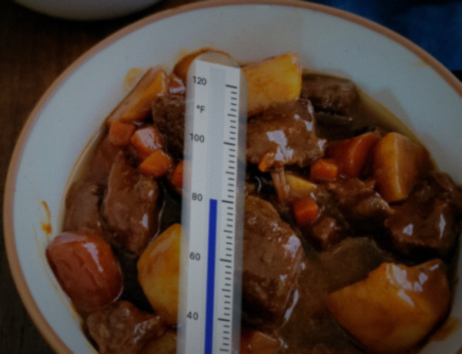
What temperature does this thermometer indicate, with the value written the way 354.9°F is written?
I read 80°F
